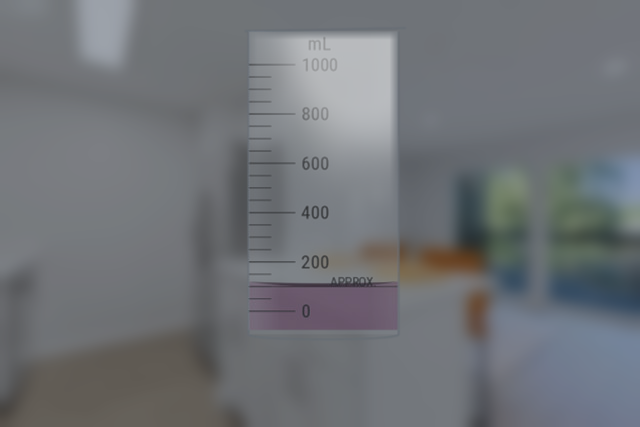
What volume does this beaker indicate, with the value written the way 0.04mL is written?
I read 100mL
